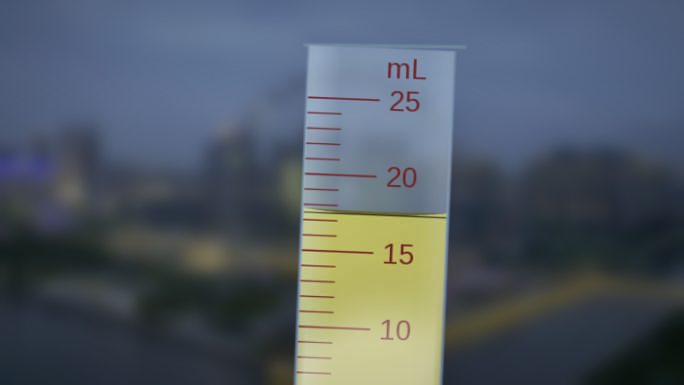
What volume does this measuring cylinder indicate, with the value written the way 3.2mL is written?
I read 17.5mL
